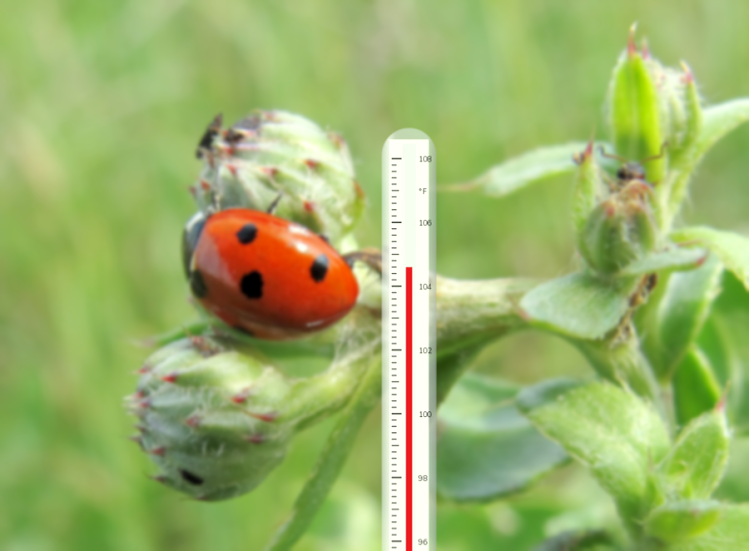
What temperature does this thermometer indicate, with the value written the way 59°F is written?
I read 104.6°F
